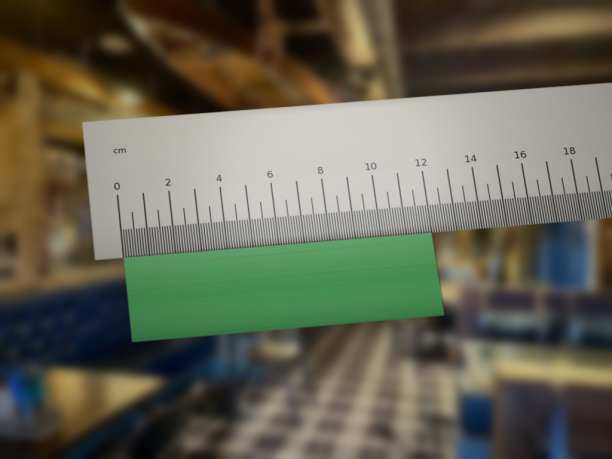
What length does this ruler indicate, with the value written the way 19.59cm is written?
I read 12cm
